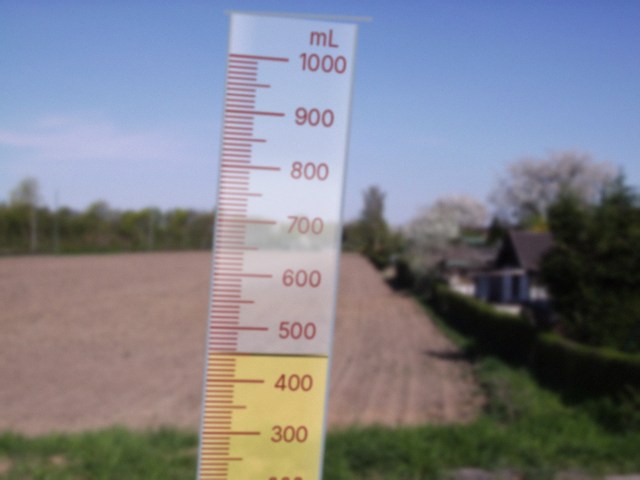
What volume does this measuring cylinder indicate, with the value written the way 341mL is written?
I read 450mL
